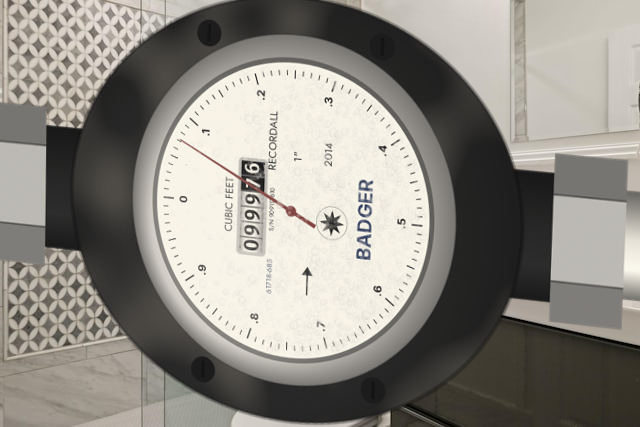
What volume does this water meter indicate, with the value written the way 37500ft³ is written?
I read 99976.07ft³
